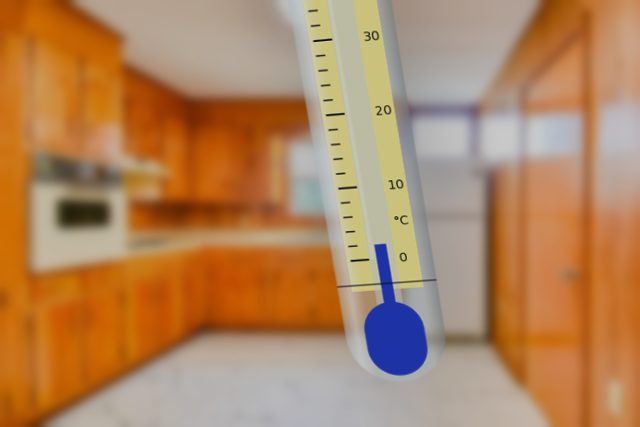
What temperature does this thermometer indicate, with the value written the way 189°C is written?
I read 2°C
